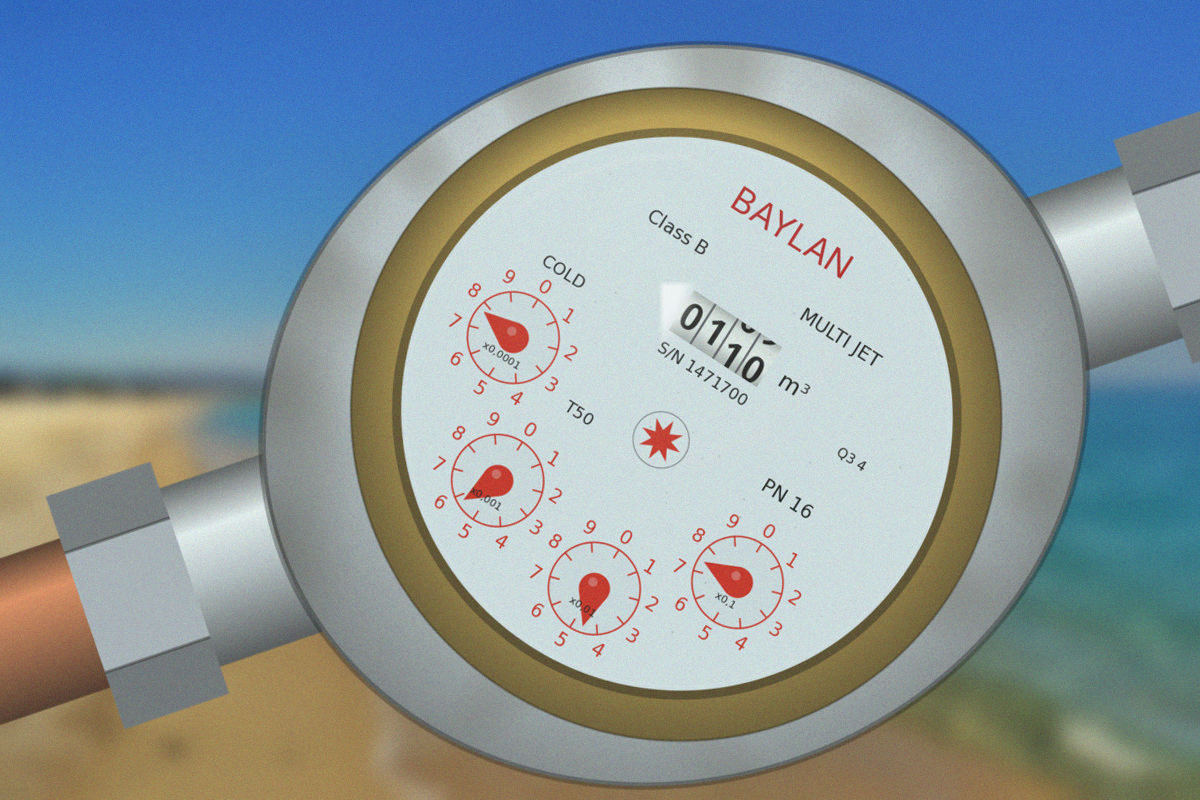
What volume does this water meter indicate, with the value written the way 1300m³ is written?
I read 109.7457m³
